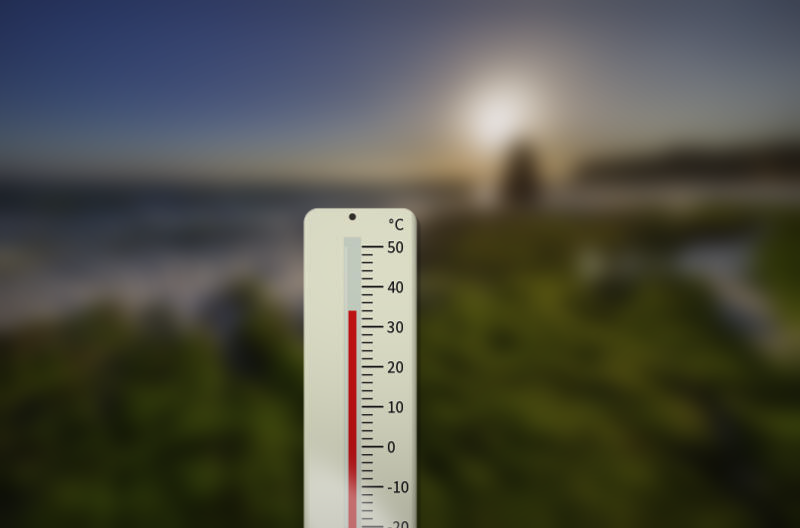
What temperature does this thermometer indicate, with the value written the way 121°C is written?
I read 34°C
